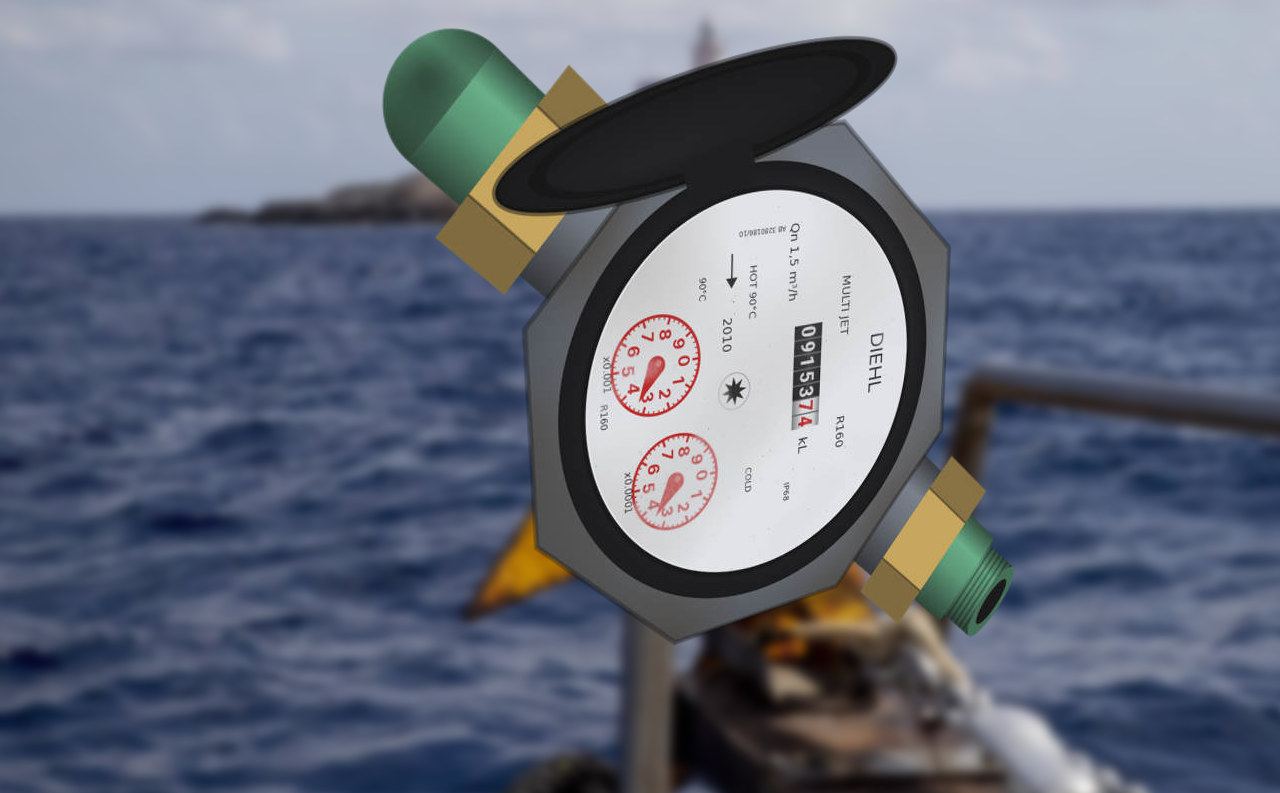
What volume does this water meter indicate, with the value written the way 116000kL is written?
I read 9153.7433kL
